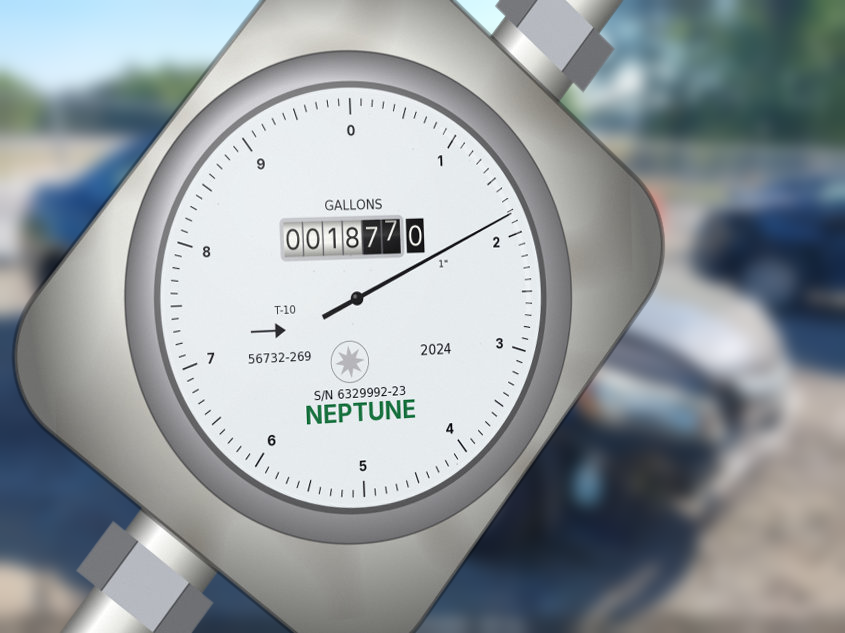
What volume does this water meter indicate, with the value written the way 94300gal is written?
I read 18771.8gal
